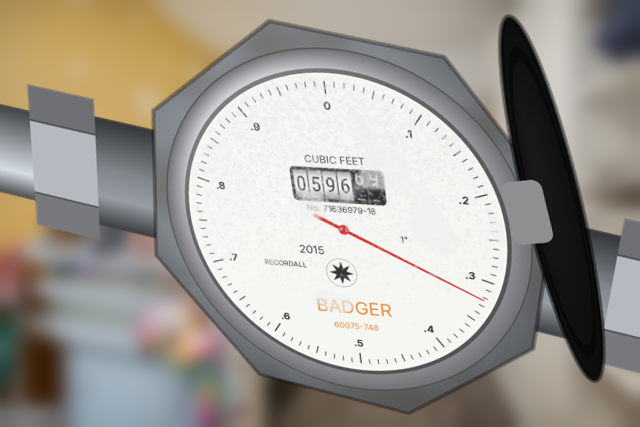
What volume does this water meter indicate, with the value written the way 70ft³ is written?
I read 59669.32ft³
